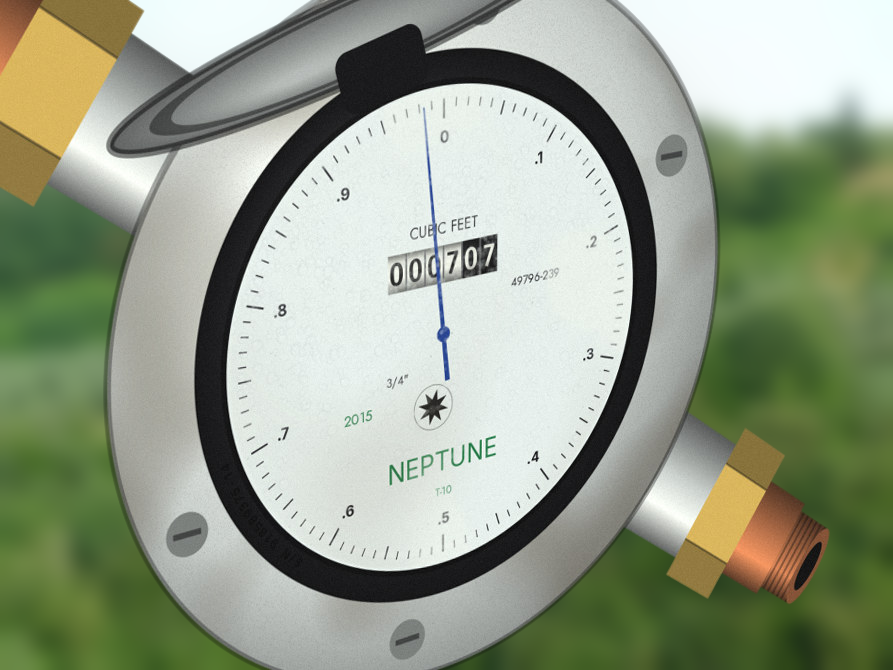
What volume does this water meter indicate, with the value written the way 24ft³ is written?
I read 706.98ft³
